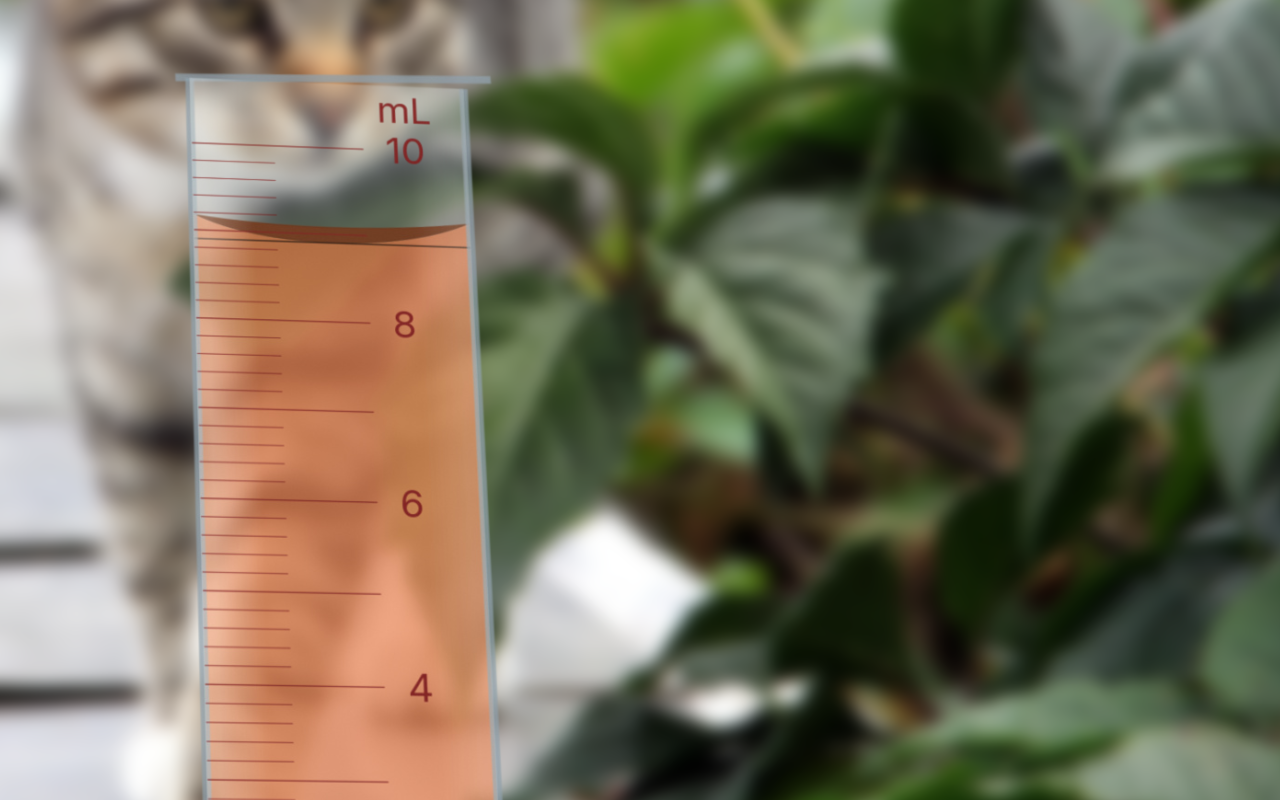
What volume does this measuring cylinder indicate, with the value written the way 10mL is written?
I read 8.9mL
